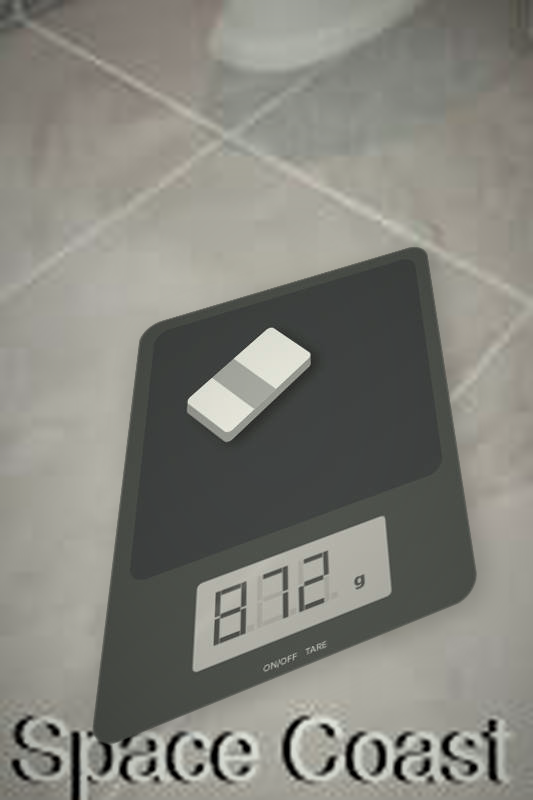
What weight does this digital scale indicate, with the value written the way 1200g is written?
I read 872g
